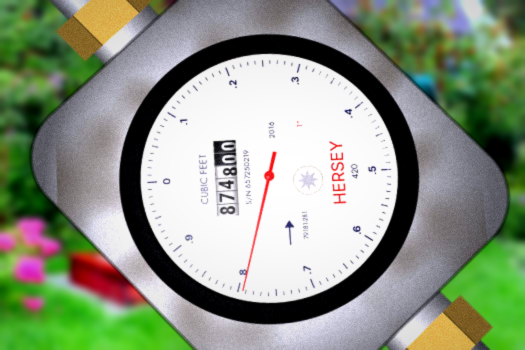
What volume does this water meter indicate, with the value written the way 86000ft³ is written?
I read 874799.79ft³
